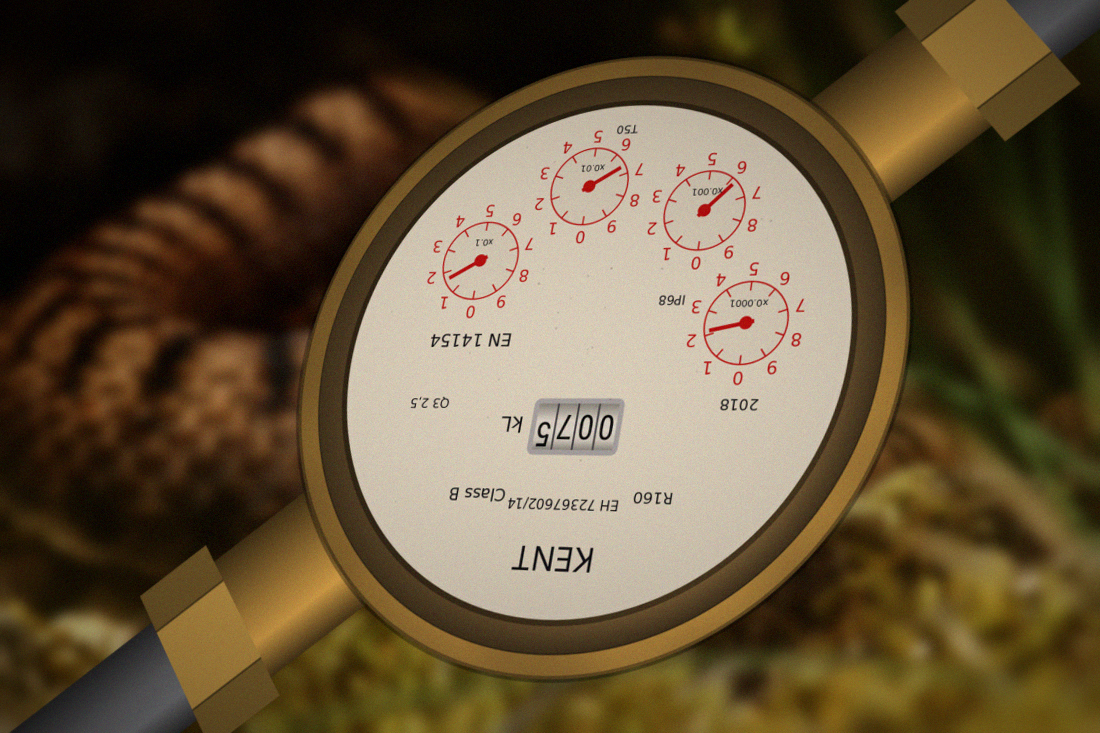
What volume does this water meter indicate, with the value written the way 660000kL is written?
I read 75.1662kL
